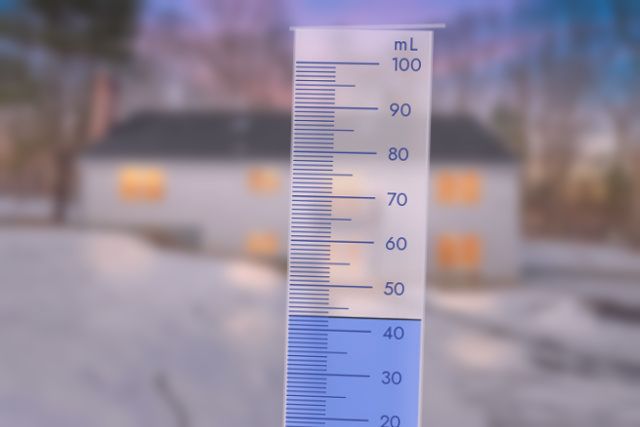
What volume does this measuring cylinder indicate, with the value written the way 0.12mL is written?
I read 43mL
